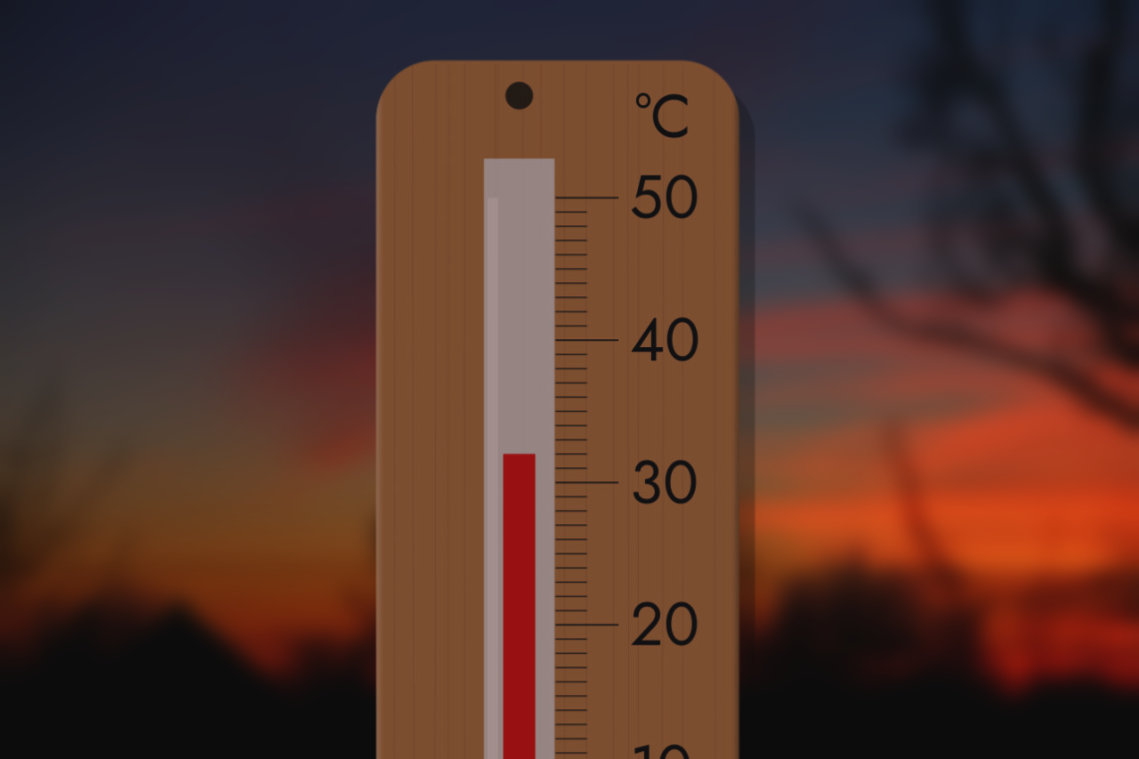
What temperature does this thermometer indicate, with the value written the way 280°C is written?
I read 32°C
